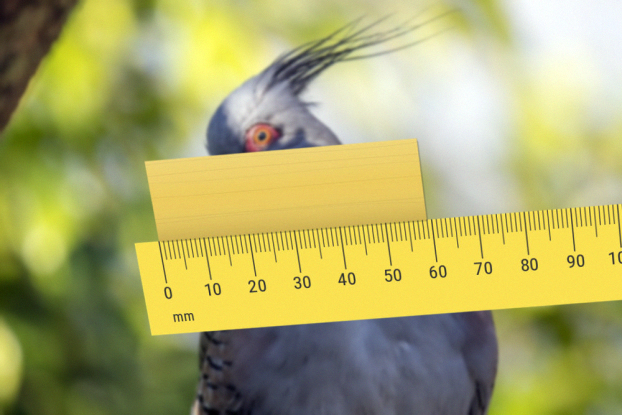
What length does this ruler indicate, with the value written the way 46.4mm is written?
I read 59mm
